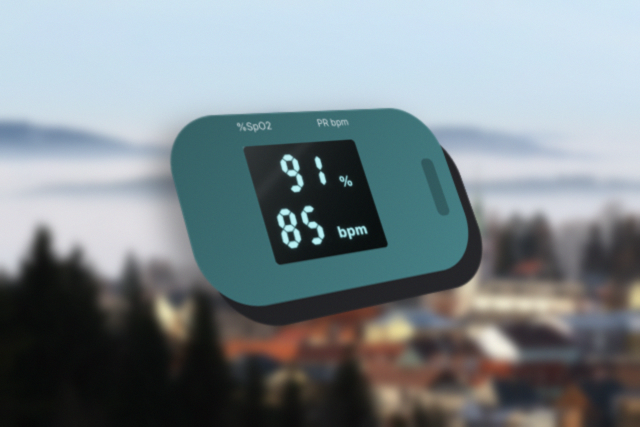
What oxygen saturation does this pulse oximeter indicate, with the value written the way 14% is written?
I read 91%
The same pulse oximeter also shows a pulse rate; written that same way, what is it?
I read 85bpm
